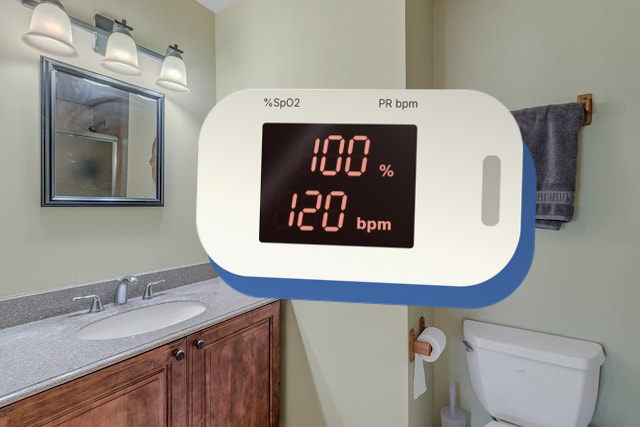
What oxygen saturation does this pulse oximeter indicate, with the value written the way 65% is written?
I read 100%
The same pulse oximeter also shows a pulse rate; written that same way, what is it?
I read 120bpm
